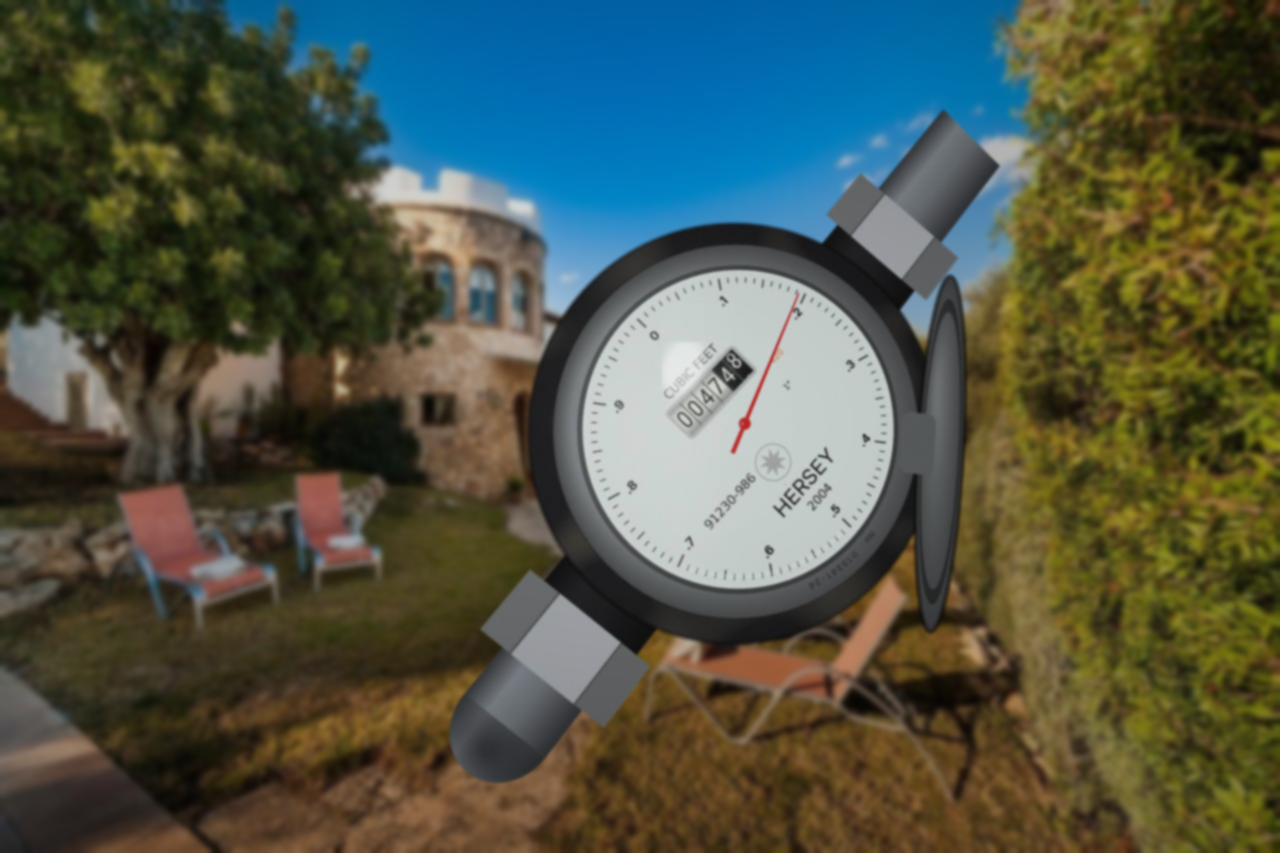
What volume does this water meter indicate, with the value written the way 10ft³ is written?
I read 4748.19ft³
